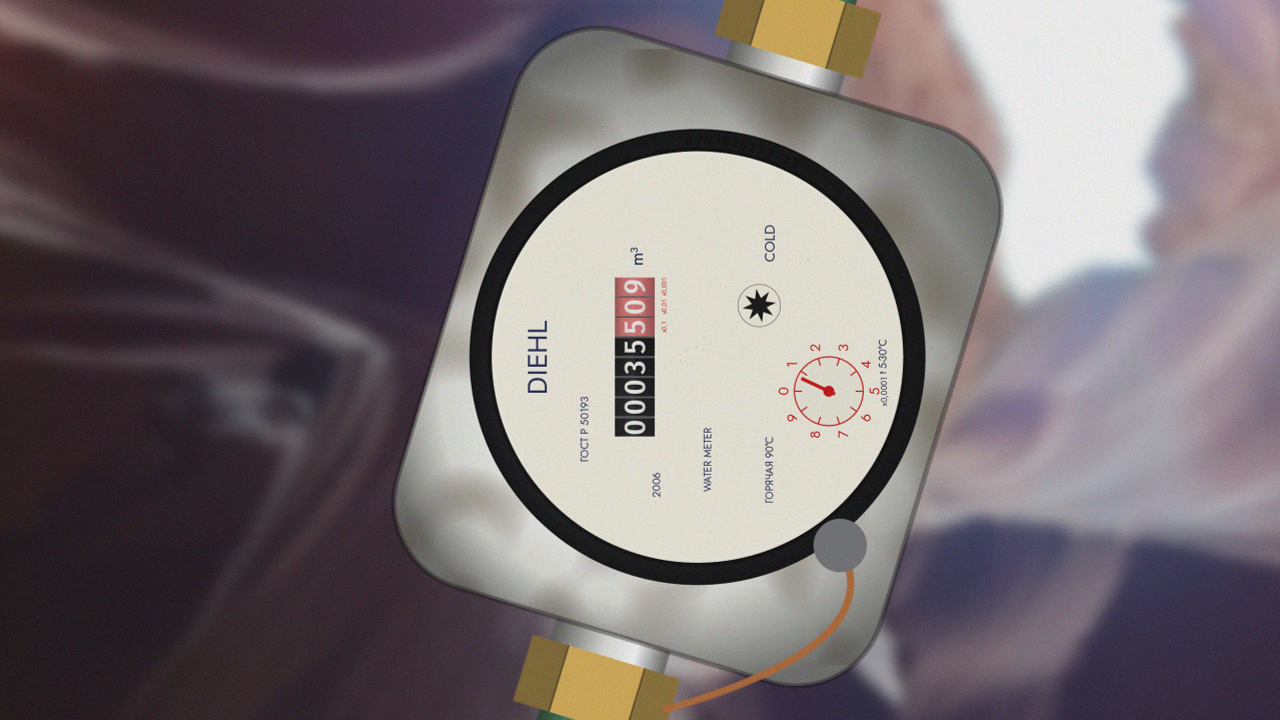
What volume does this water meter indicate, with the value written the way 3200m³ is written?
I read 35.5090m³
